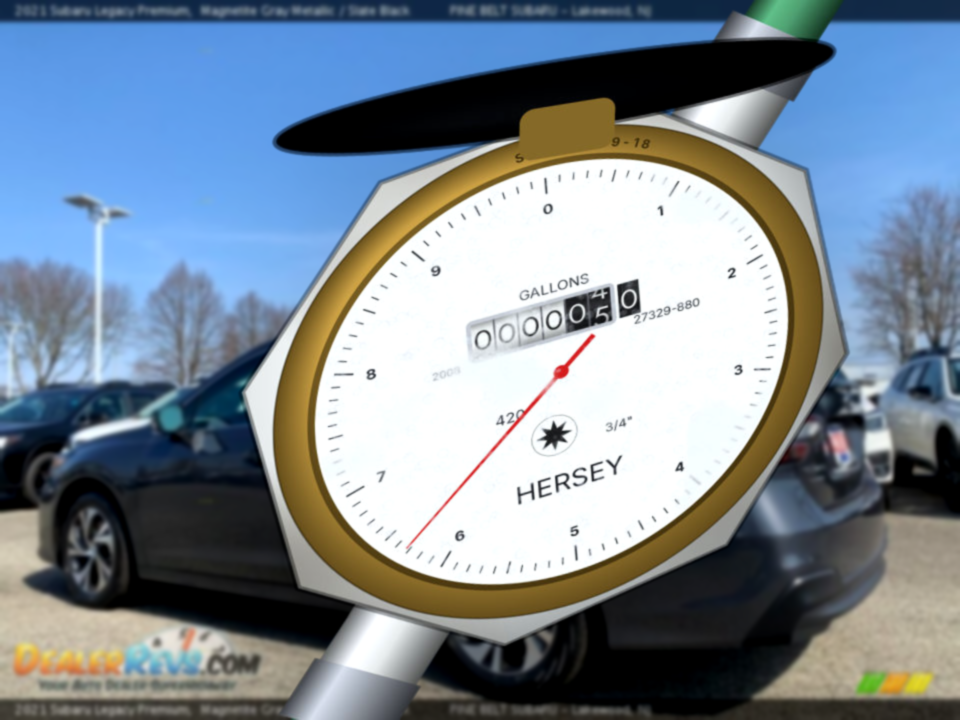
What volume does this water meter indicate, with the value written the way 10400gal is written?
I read 46.3gal
